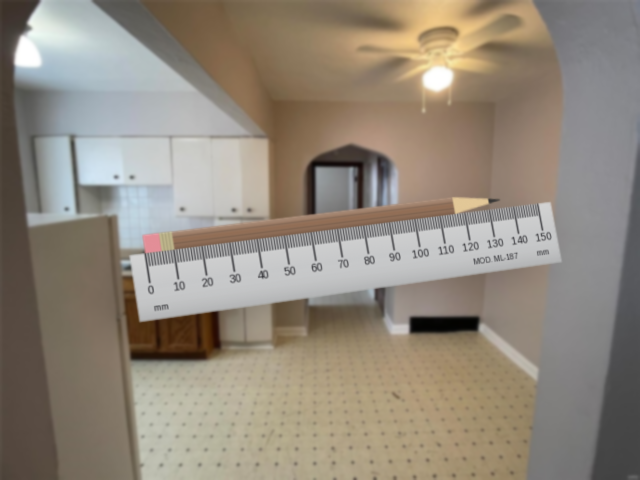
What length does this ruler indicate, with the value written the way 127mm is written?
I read 135mm
